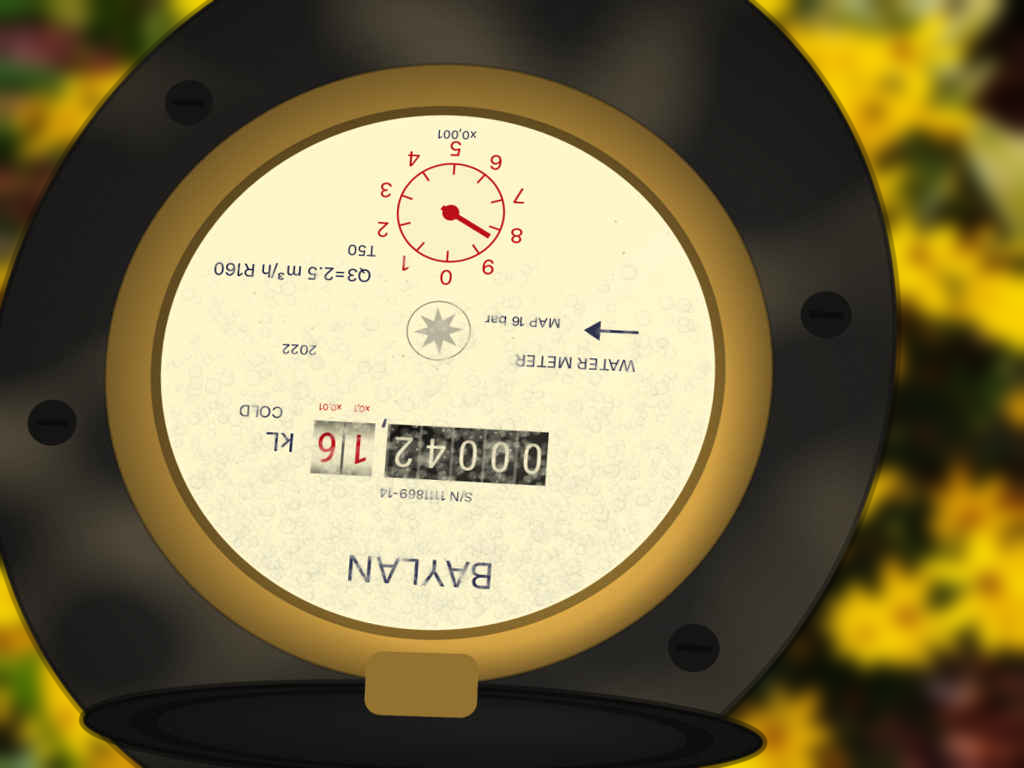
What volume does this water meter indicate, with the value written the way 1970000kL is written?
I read 42.168kL
